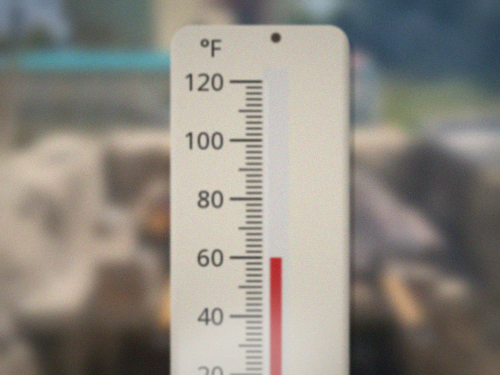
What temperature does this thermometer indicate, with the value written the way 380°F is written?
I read 60°F
